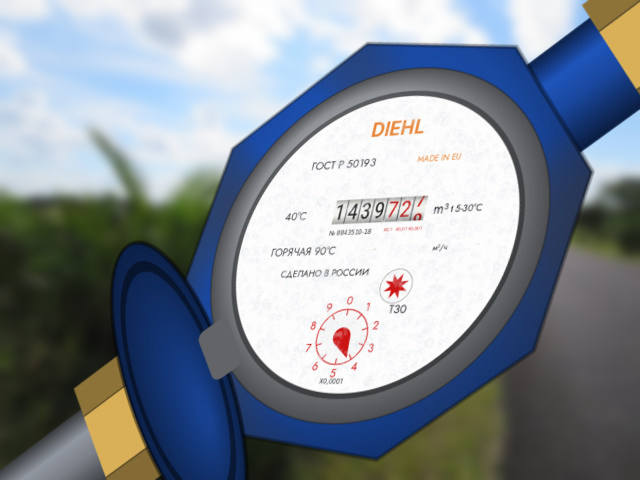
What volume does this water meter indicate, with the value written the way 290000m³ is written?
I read 1439.7274m³
